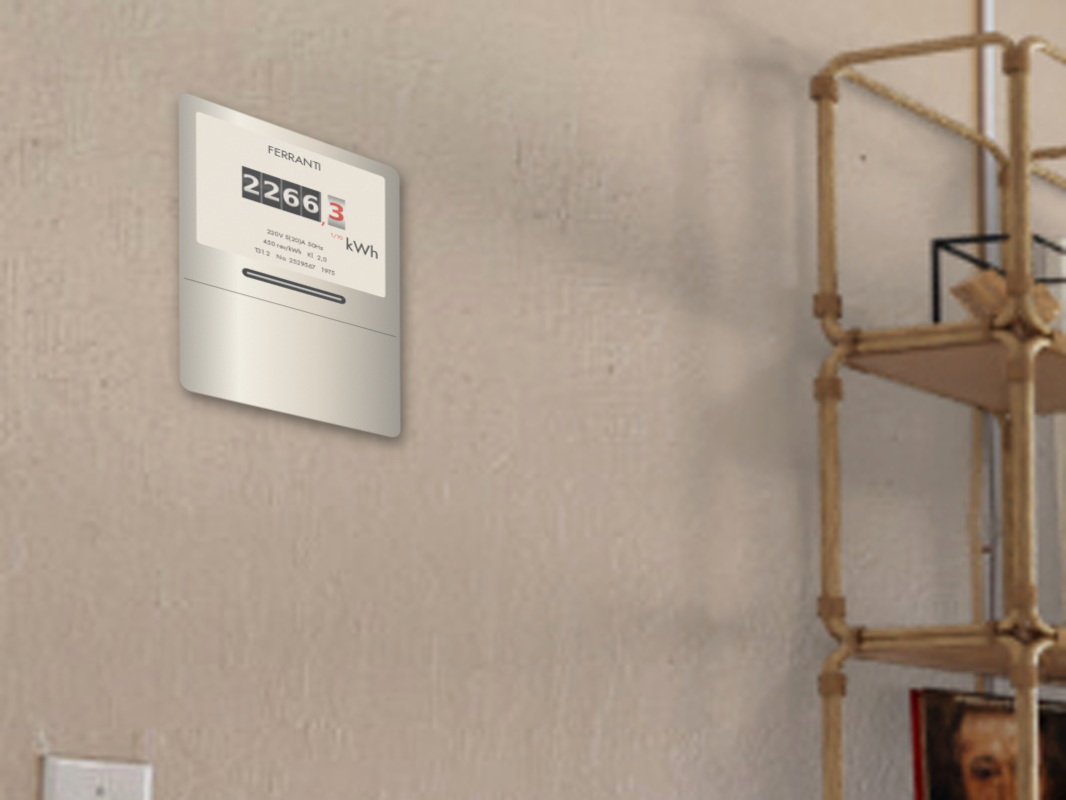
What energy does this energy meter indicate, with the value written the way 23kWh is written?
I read 2266.3kWh
